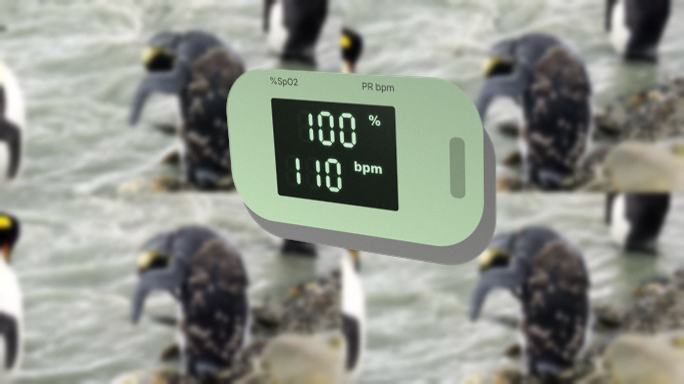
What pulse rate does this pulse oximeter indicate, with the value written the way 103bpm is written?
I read 110bpm
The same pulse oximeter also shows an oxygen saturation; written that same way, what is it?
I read 100%
